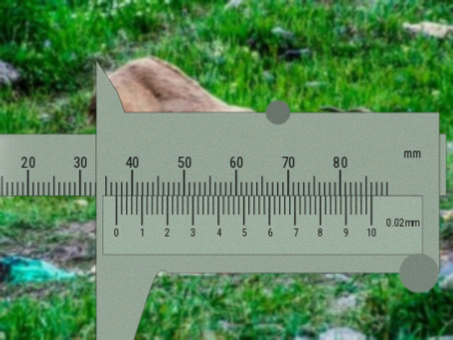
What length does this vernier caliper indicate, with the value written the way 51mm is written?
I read 37.0mm
